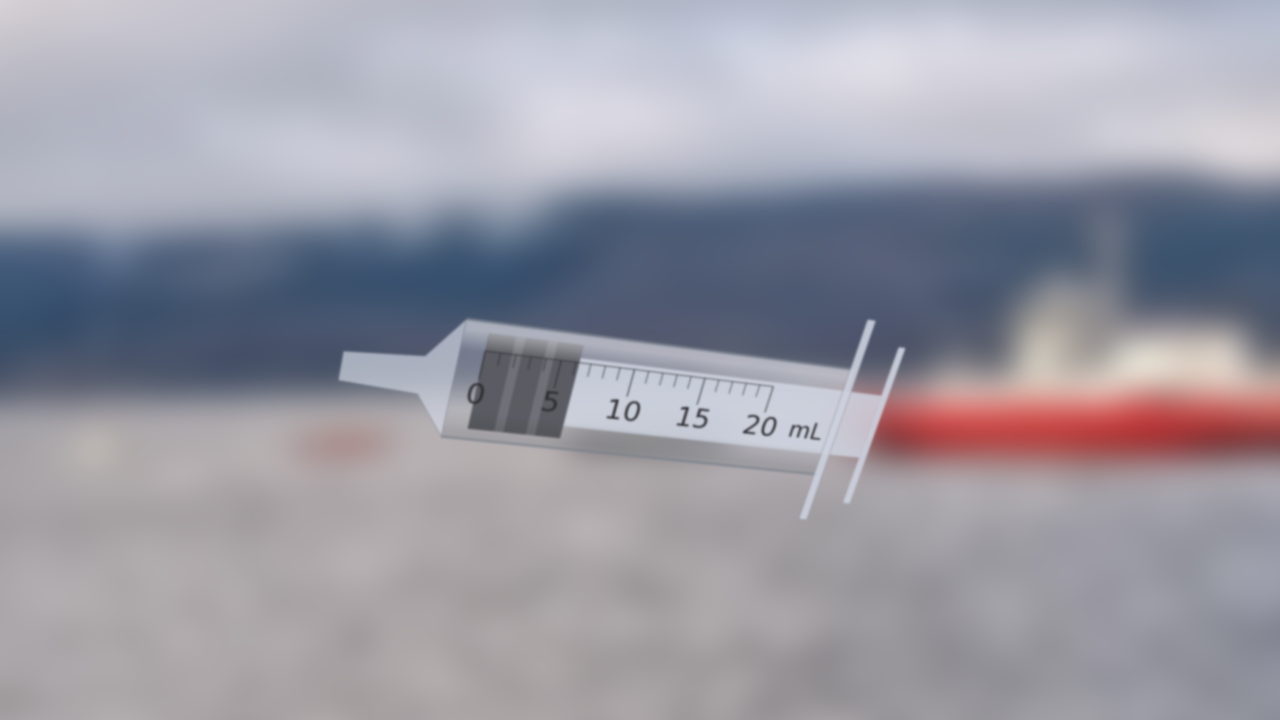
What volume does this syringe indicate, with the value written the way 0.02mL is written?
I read 0mL
